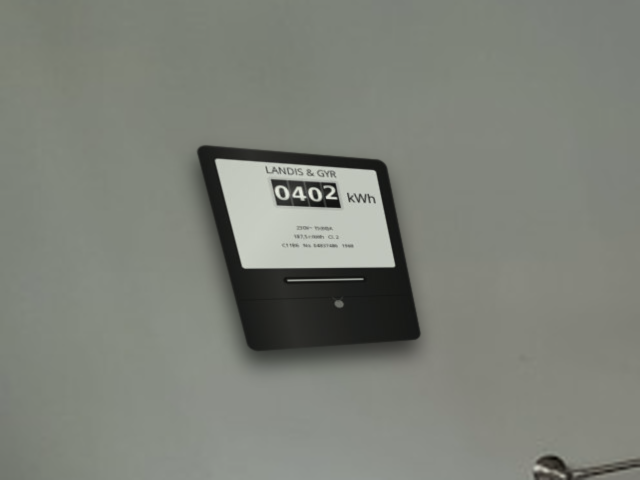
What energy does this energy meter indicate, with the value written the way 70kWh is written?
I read 402kWh
